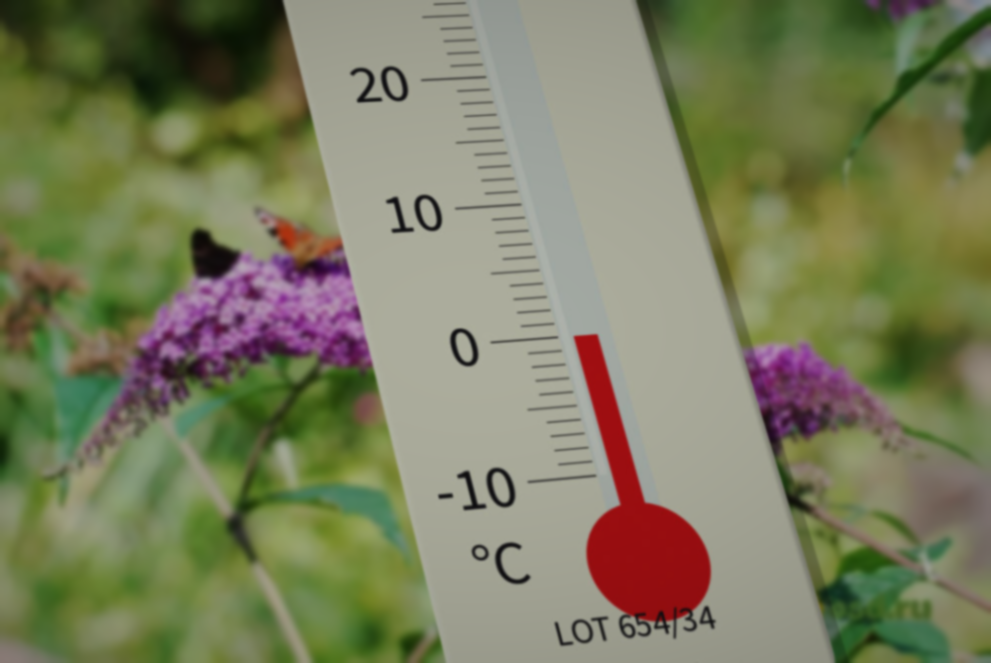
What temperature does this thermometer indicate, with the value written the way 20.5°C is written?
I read 0°C
